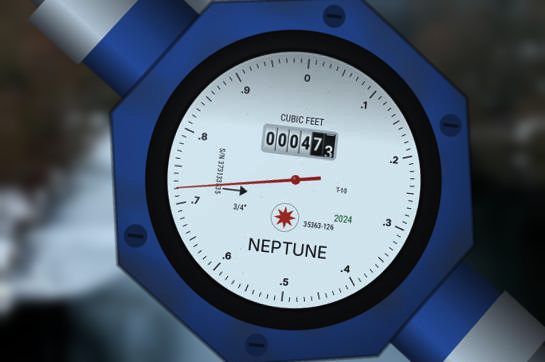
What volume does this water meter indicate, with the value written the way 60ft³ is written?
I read 472.72ft³
